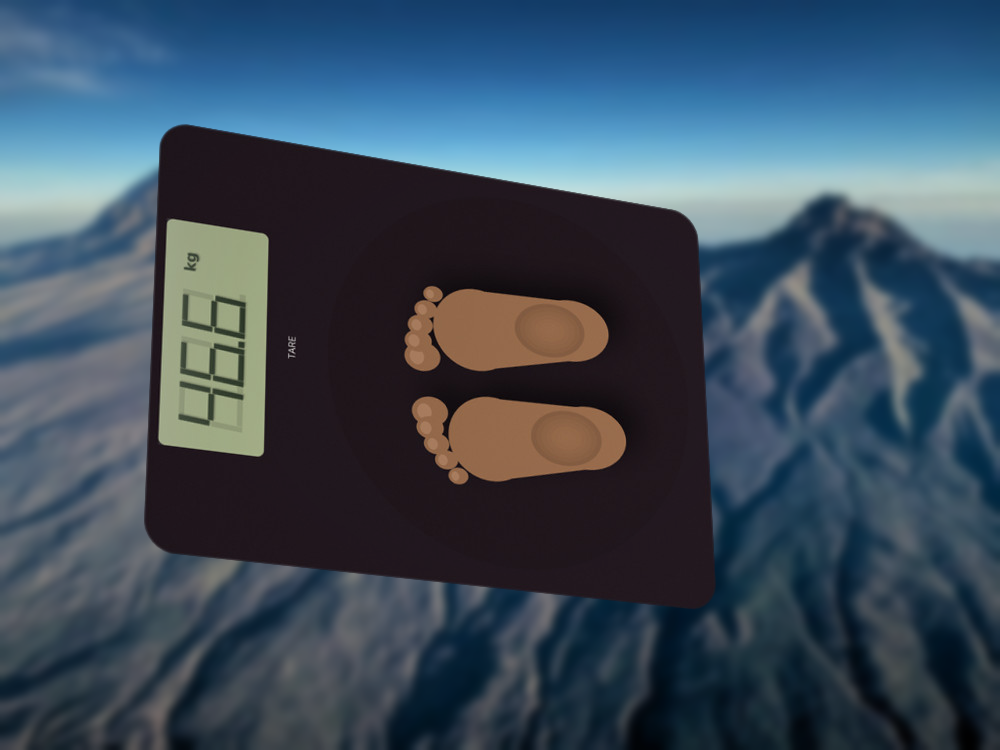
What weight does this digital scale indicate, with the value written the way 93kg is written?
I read 46.6kg
